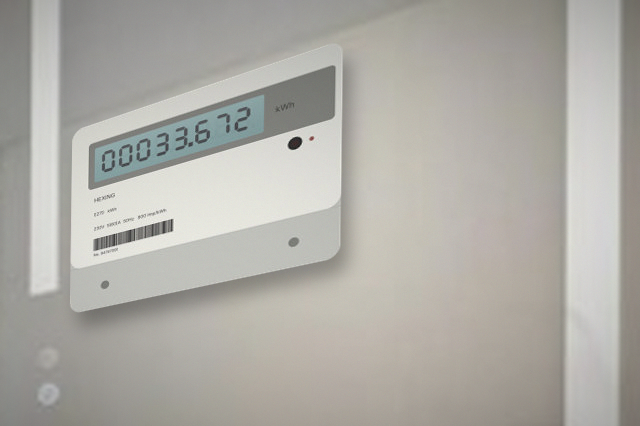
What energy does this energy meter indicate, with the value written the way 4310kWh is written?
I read 33.672kWh
